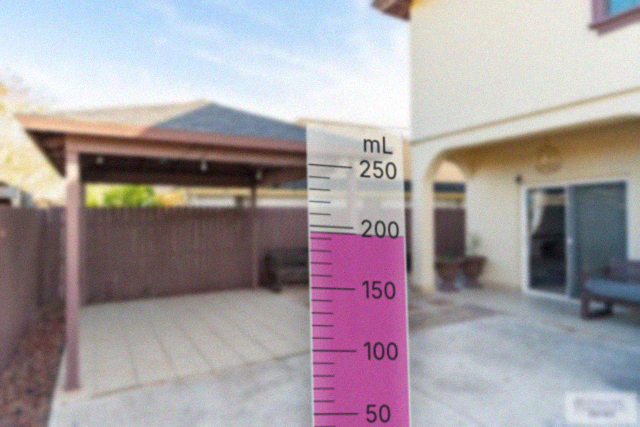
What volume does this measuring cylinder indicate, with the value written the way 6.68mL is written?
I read 195mL
